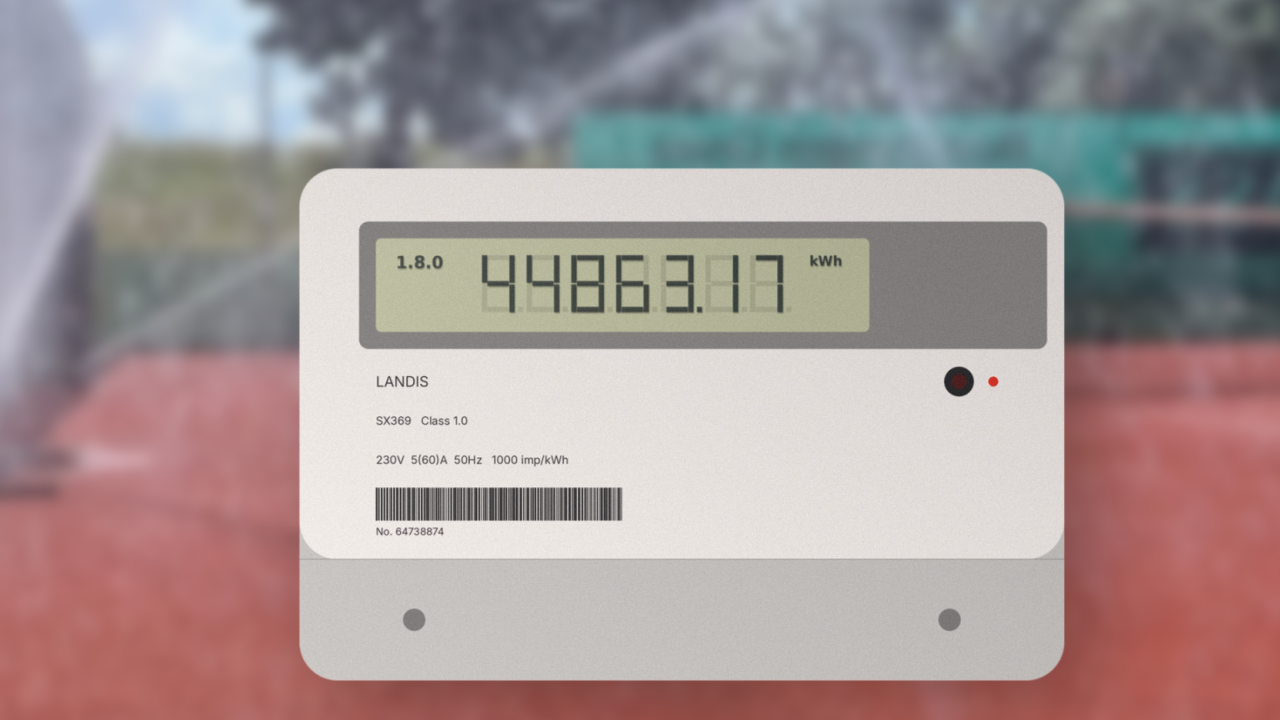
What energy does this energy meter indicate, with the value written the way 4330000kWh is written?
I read 44863.17kWh
